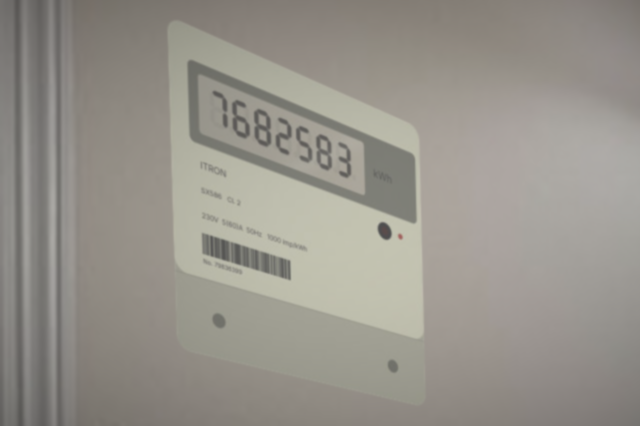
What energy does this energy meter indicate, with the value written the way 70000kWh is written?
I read 7682583kWh
